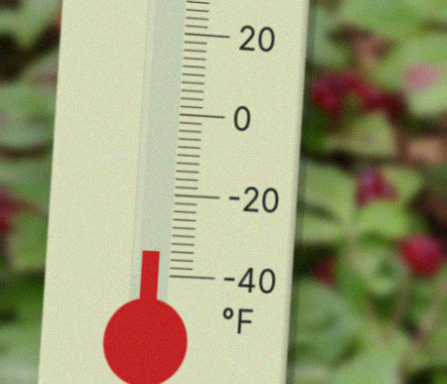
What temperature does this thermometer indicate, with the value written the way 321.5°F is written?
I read -34°F
